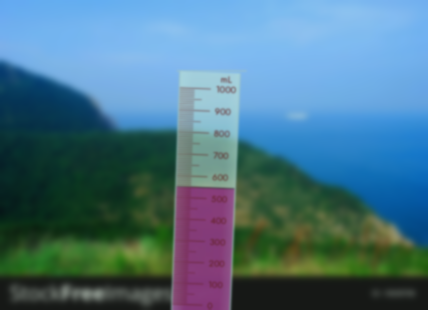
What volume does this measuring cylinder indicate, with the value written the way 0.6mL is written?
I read 550mL
